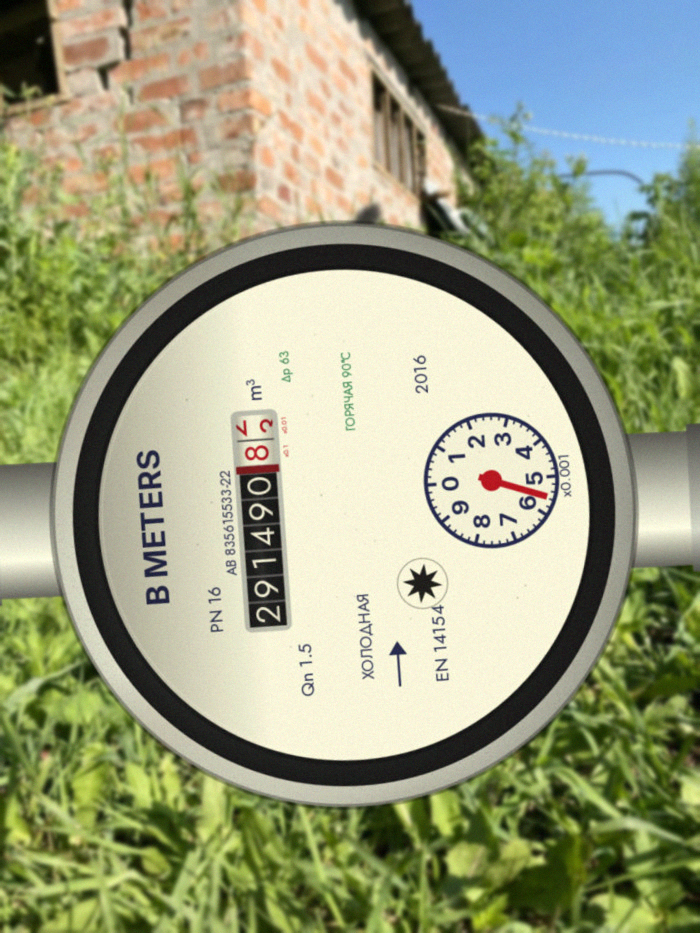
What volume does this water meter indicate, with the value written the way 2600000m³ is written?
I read 291490.825m³
